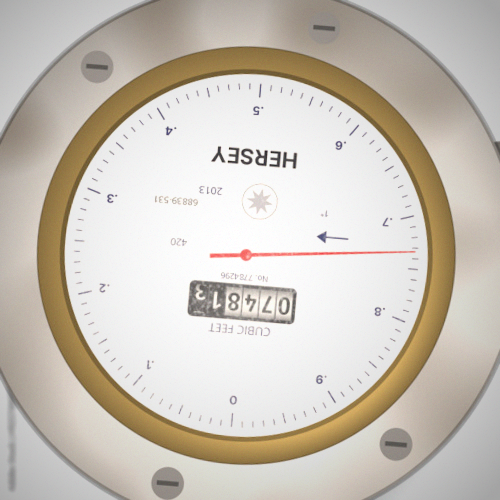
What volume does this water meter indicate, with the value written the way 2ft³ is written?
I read 74812.73ft³
